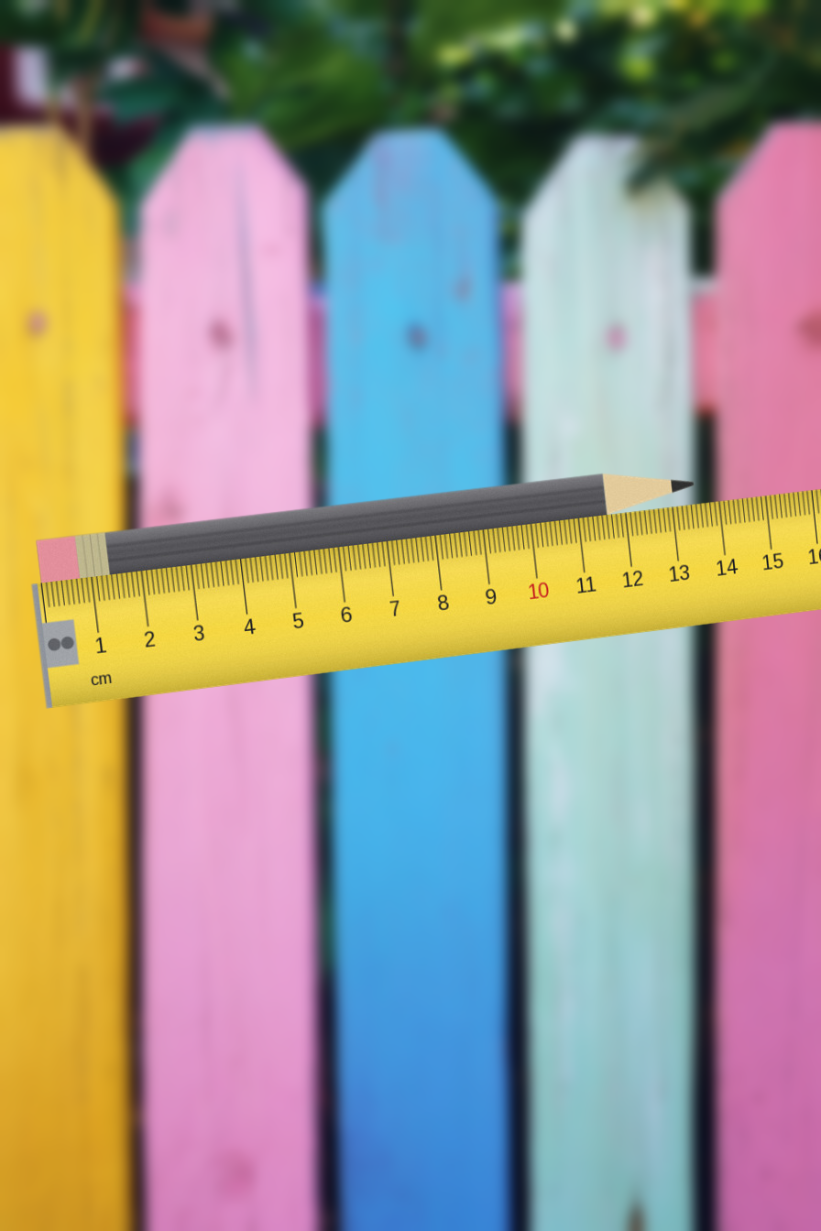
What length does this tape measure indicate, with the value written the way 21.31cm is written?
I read 13.5cm
